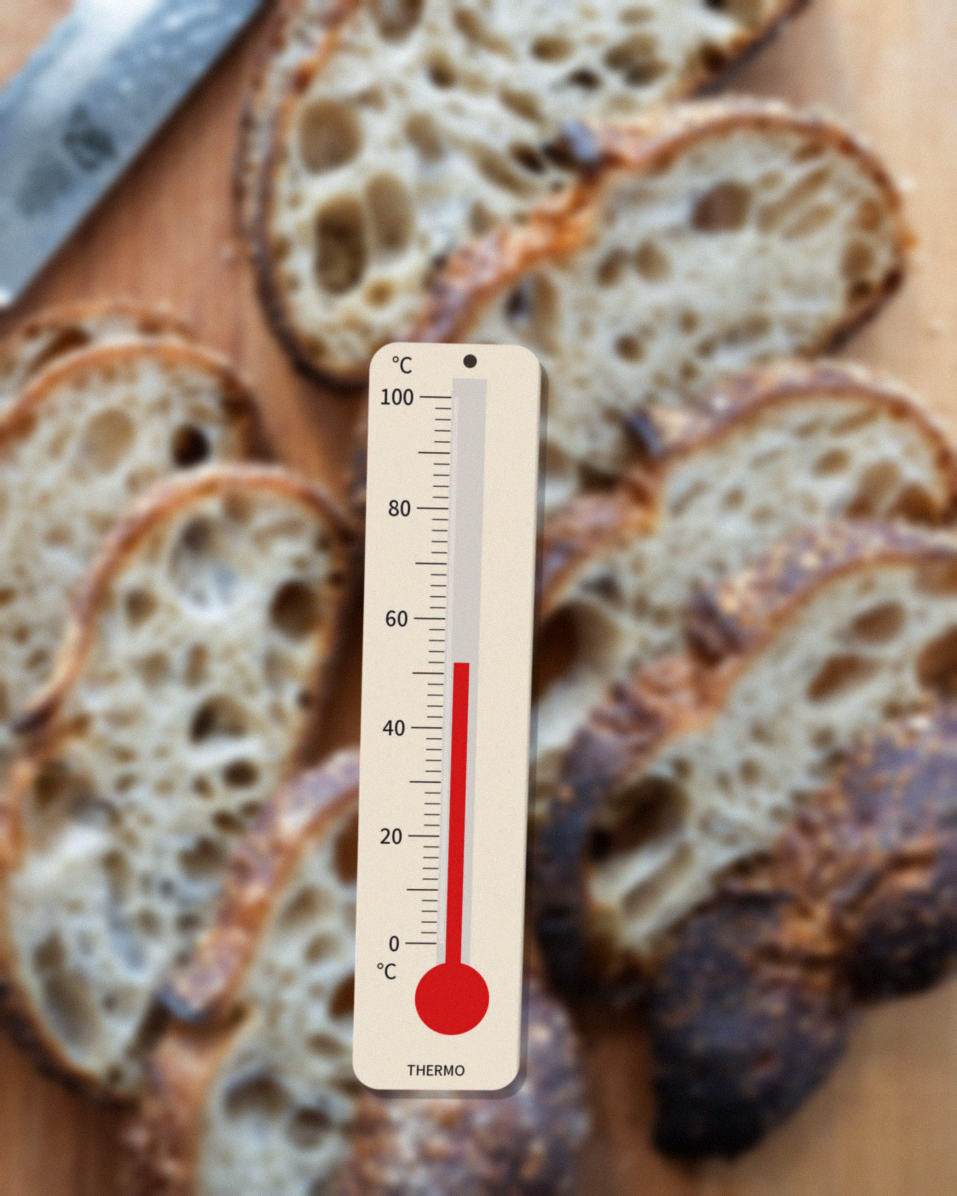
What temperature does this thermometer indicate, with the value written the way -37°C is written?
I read 52°C
